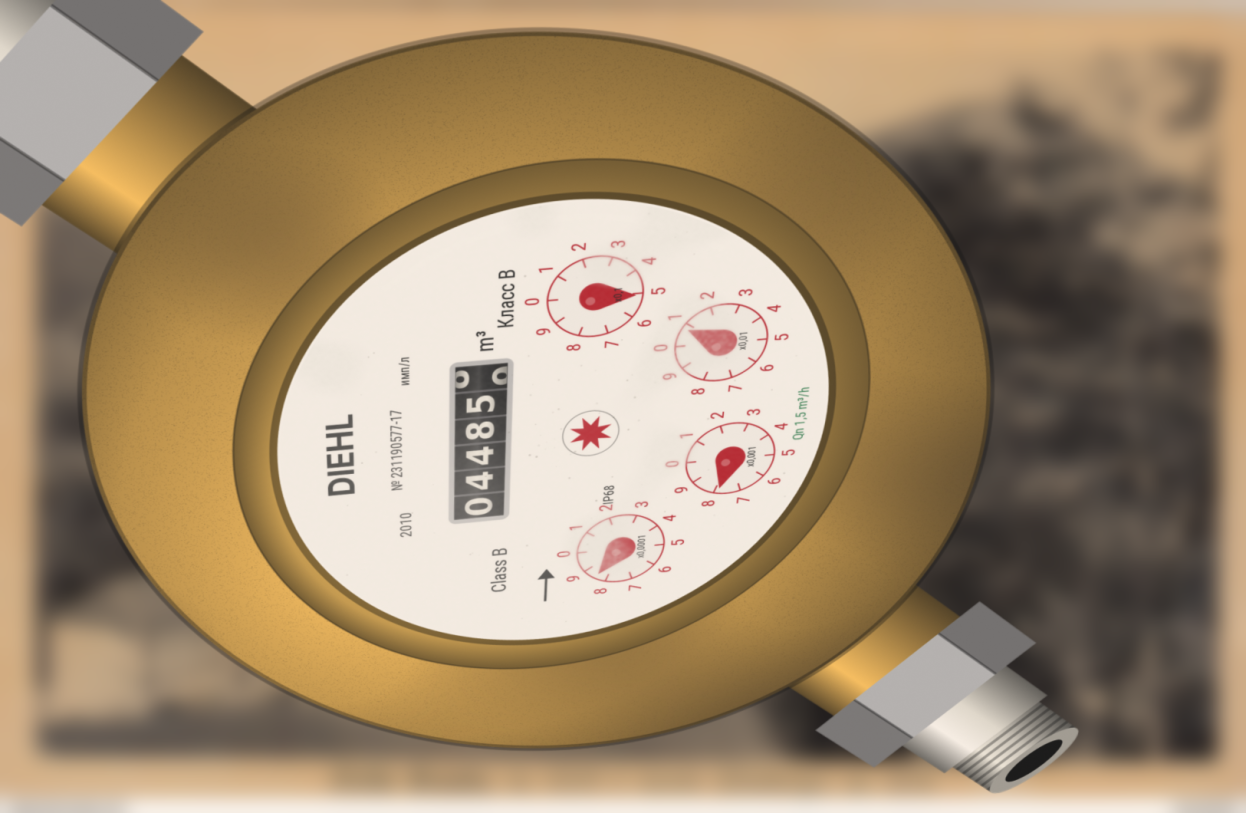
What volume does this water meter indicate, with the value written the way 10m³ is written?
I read 44858.5078m³
